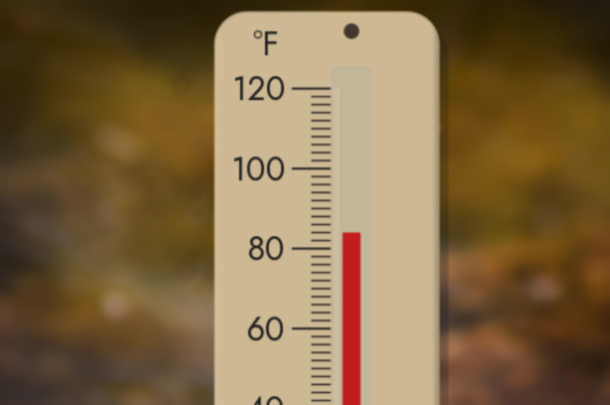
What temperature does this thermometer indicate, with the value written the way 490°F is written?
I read 84°F
